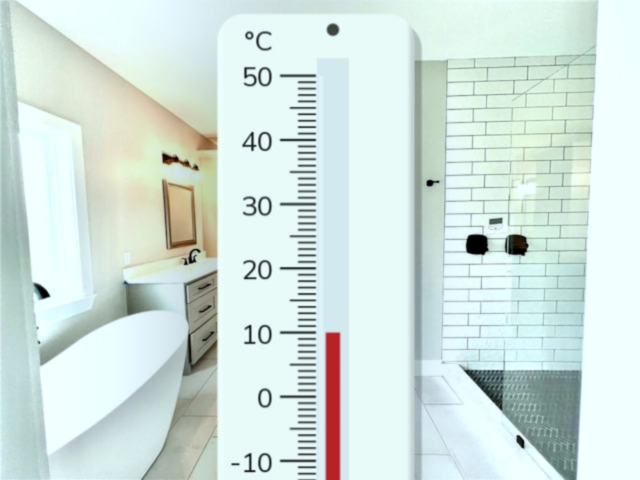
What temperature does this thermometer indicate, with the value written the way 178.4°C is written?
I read 10°C
